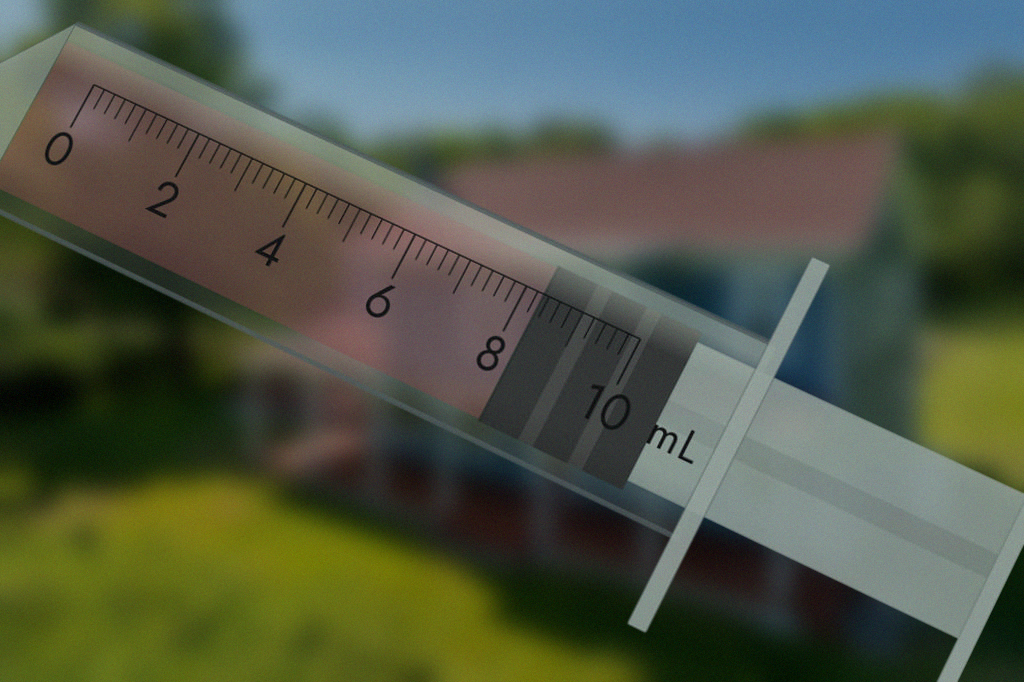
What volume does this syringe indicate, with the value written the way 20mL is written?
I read 8.3mL
